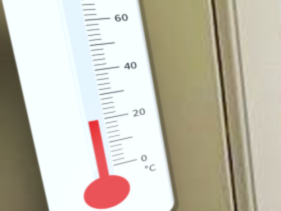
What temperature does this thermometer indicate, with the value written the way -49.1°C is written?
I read 20°C
